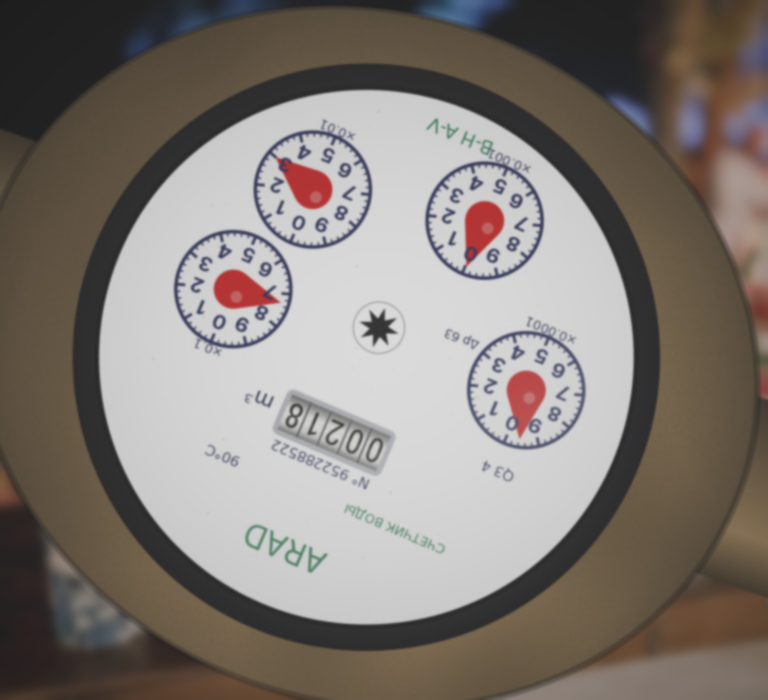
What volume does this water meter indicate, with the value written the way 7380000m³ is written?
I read 218.7299m³
